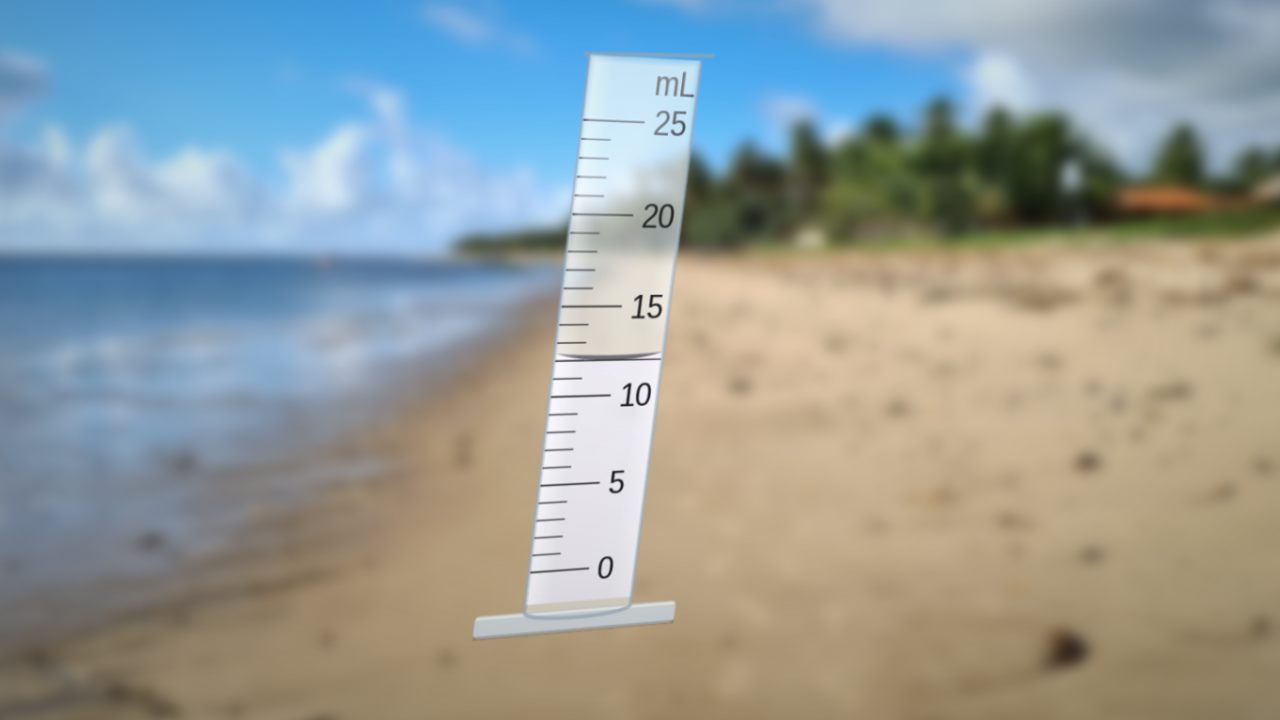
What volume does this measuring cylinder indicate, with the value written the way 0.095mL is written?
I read 12mL
